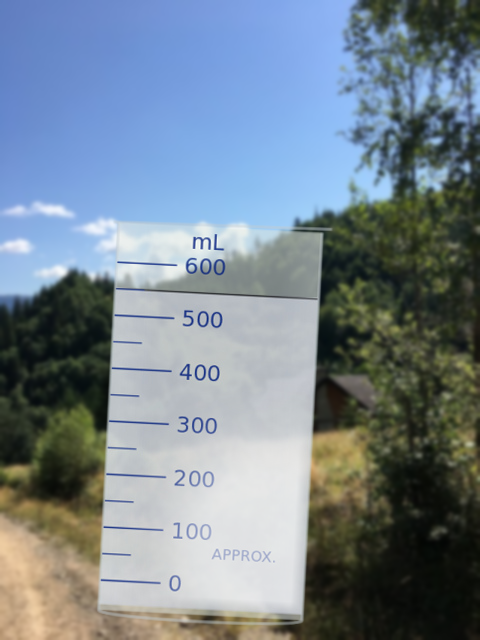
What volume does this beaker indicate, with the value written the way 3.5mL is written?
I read 550mL
